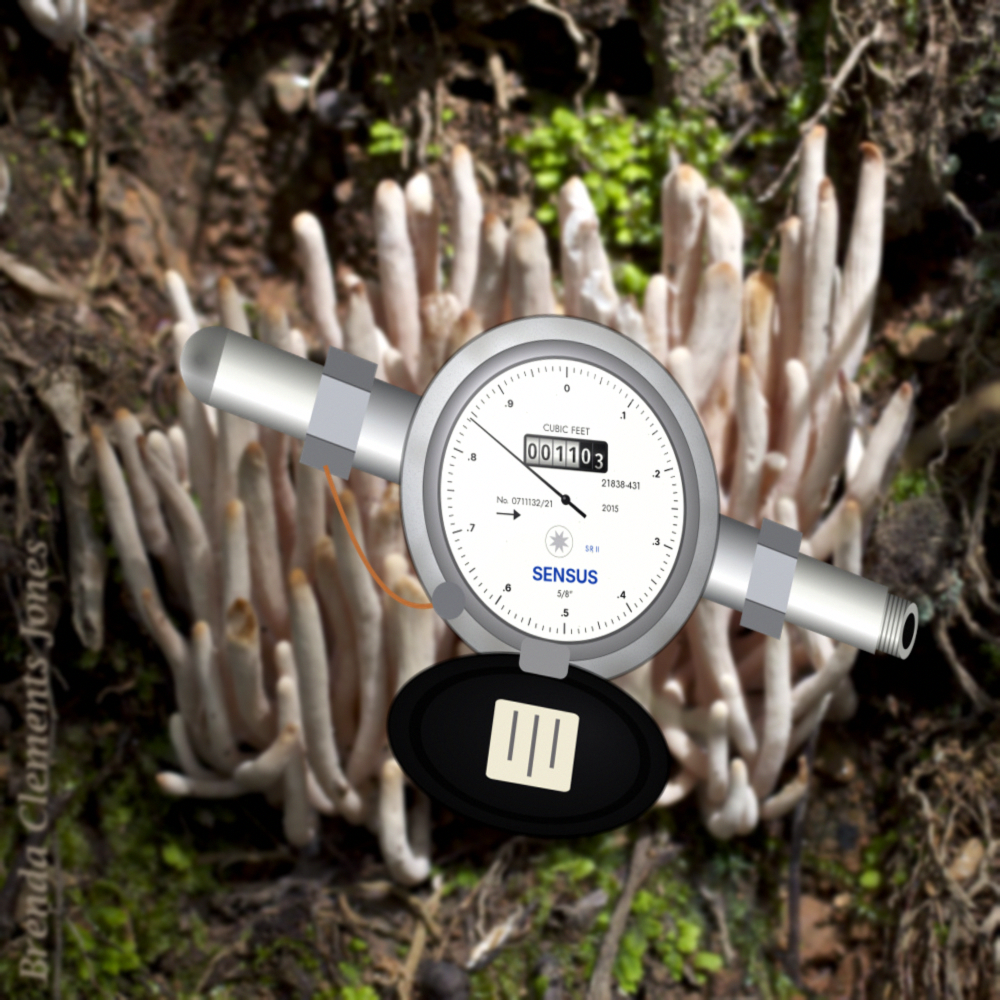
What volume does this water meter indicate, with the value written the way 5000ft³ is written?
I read 1102.84ft³
